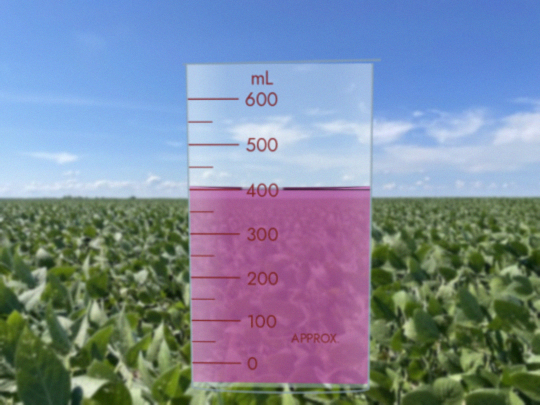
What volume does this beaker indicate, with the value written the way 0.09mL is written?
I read 400mL
